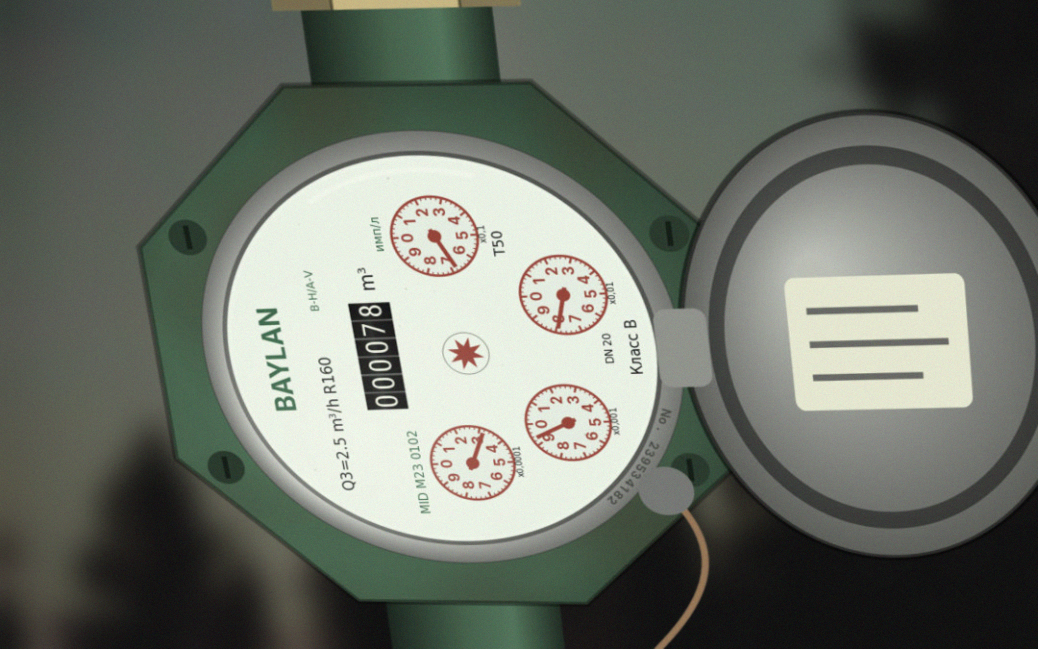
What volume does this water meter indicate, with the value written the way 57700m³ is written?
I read 78.6793m³
